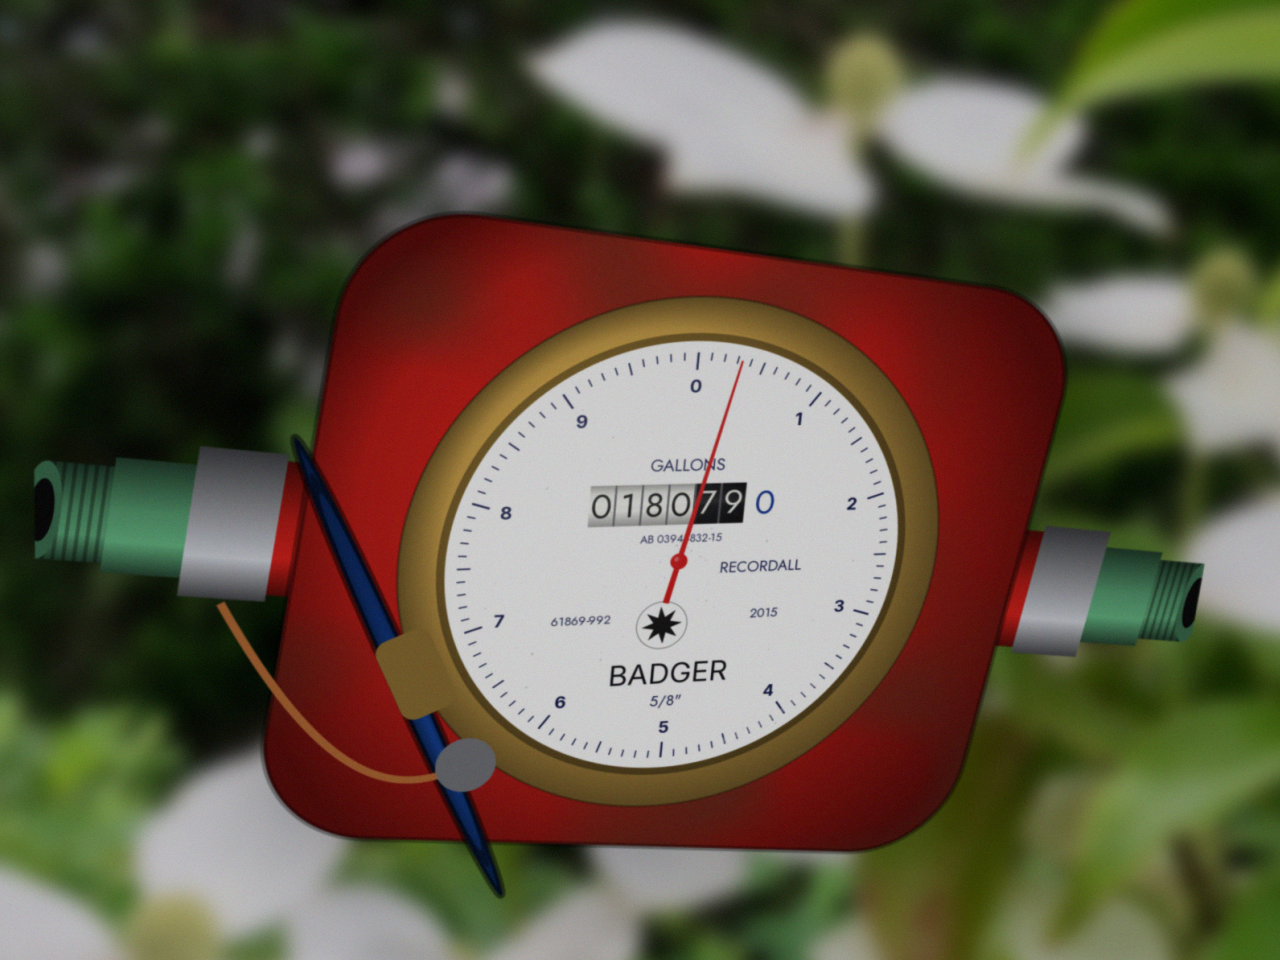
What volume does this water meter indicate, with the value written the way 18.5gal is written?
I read 180790.3gal
